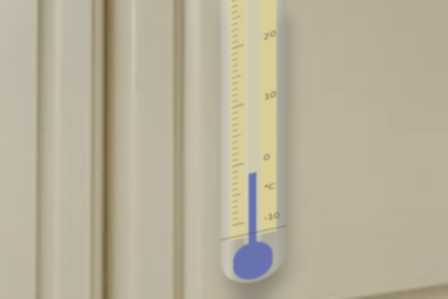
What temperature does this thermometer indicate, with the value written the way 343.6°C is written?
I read -2°C
